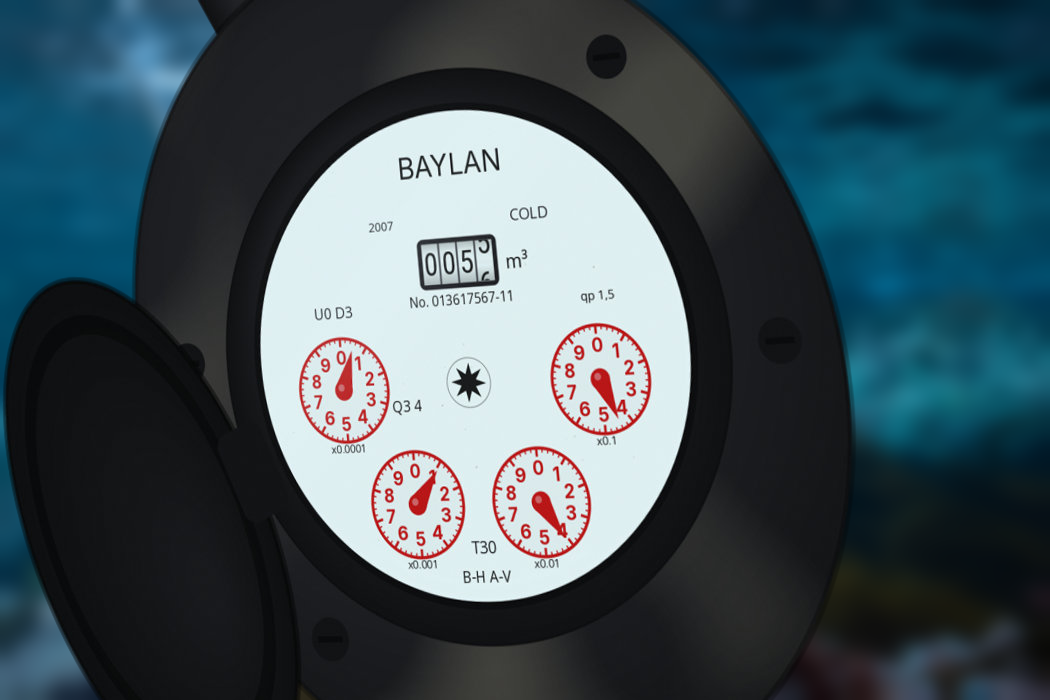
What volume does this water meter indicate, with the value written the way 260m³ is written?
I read 55.4410m³
